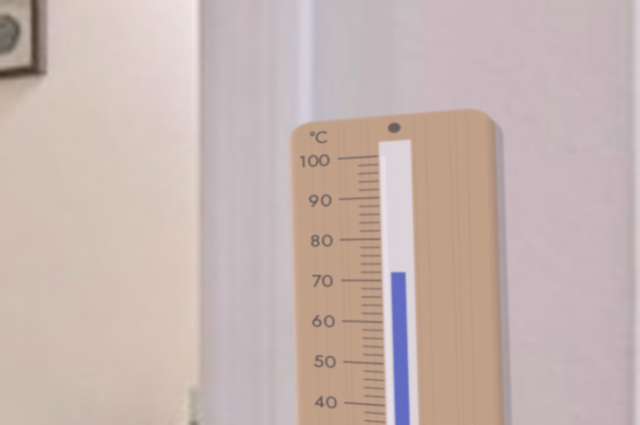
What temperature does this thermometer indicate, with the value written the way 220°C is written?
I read 72°C
